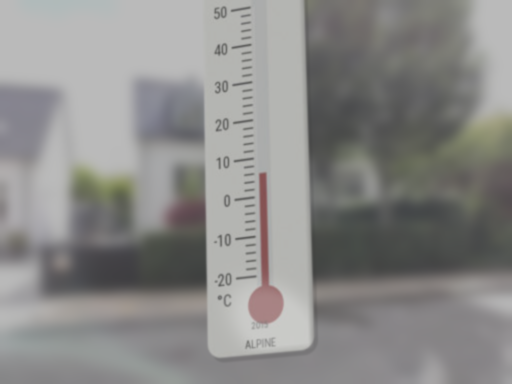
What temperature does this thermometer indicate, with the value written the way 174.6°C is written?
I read 6°C
